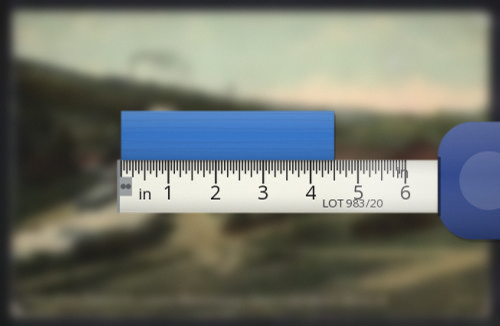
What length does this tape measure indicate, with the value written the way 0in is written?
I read 4.5in
